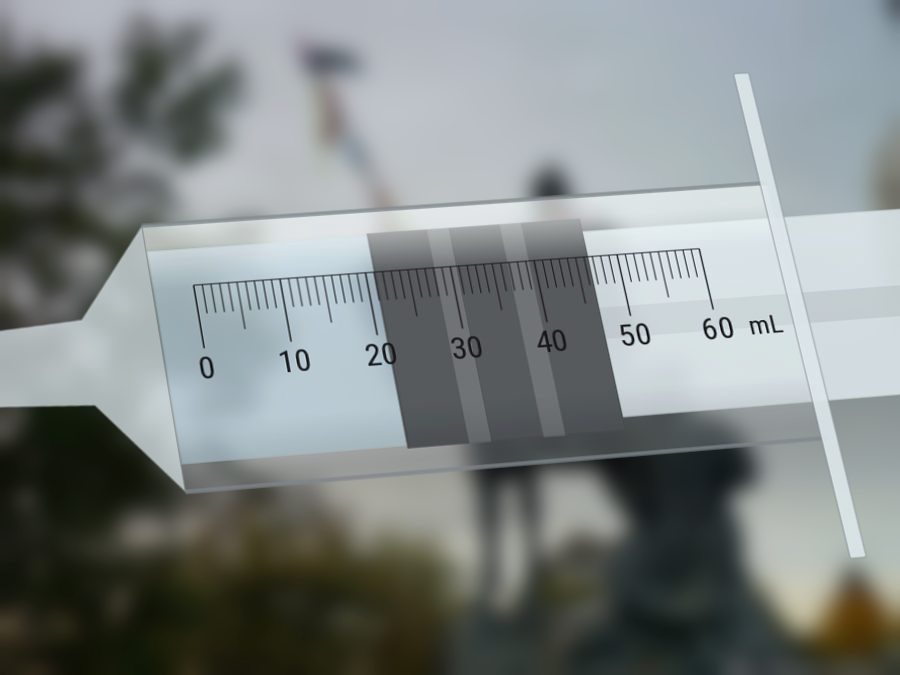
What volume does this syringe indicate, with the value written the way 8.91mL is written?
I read 21mL
